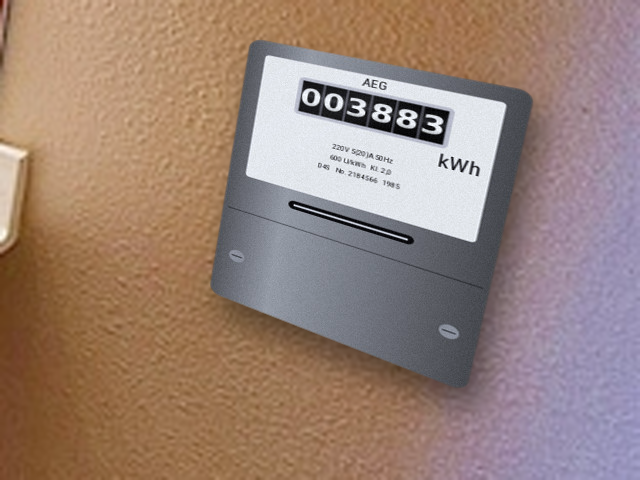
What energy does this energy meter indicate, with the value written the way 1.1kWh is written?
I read 3883kWh
